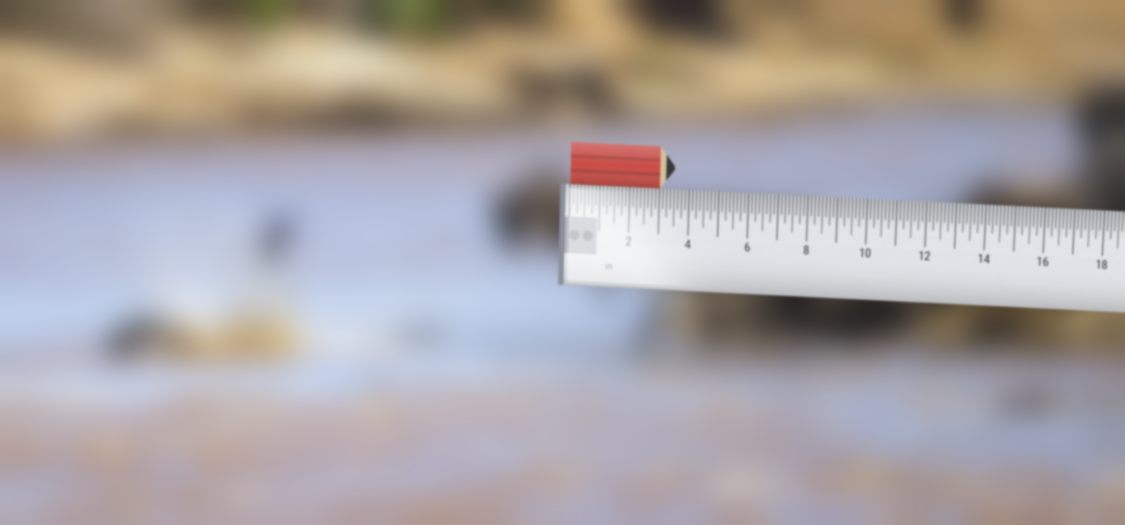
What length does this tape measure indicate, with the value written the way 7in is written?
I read 3.5in
